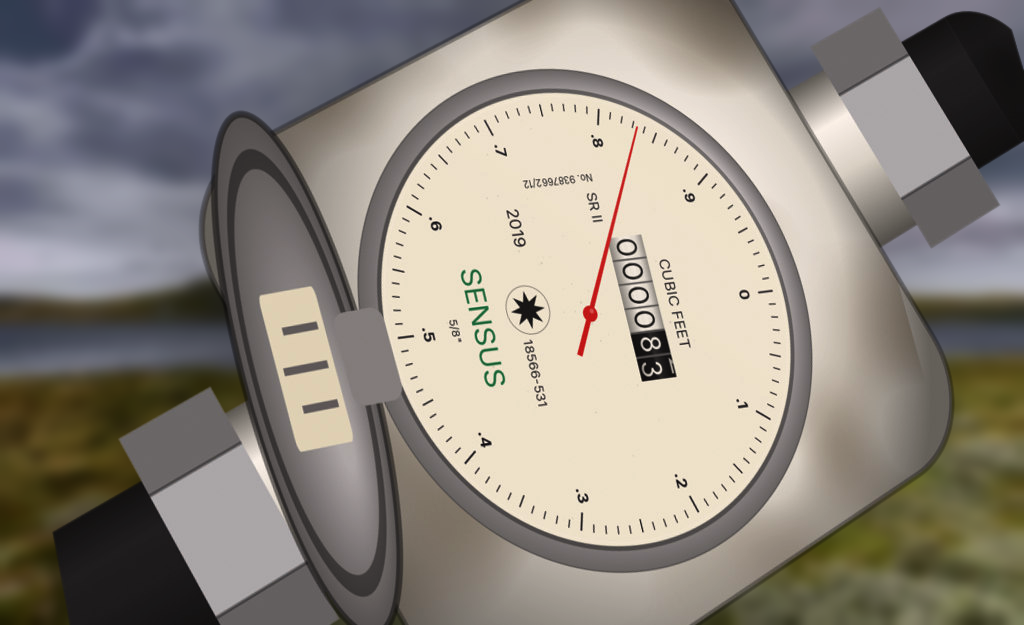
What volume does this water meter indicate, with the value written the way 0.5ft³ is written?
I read 82.83ft³
